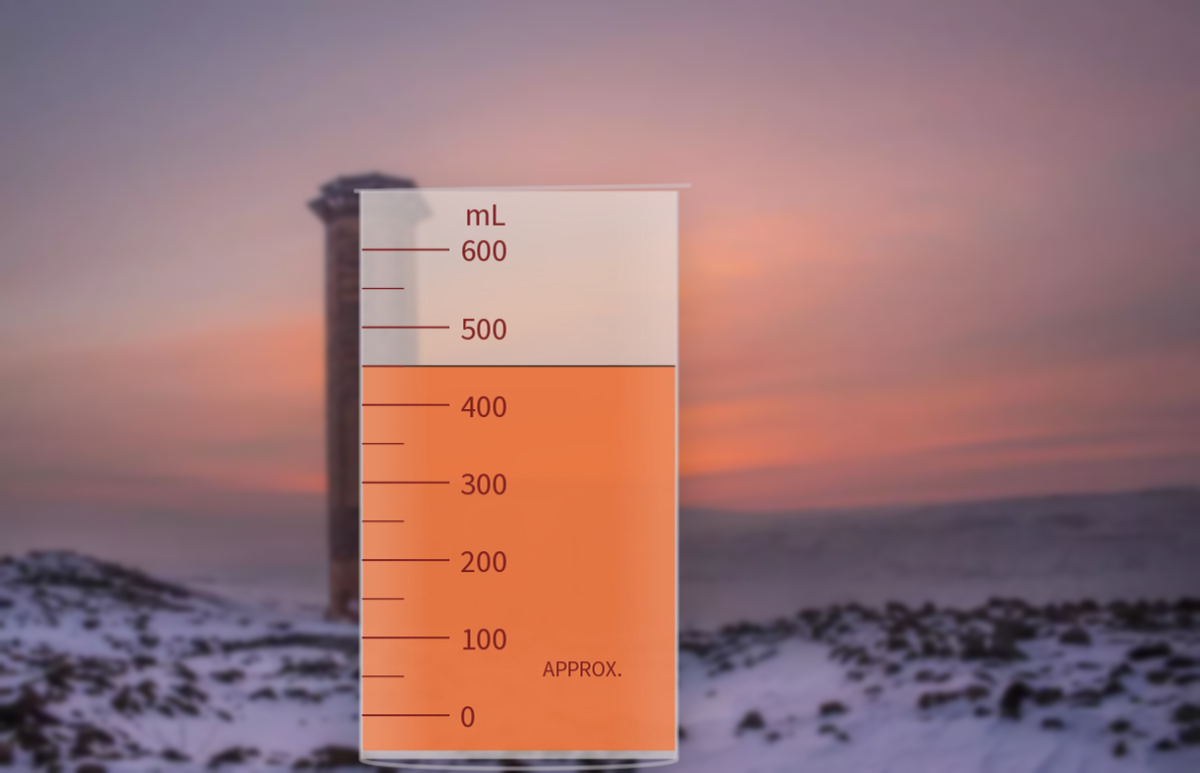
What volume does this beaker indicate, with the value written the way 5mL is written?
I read 450mL
